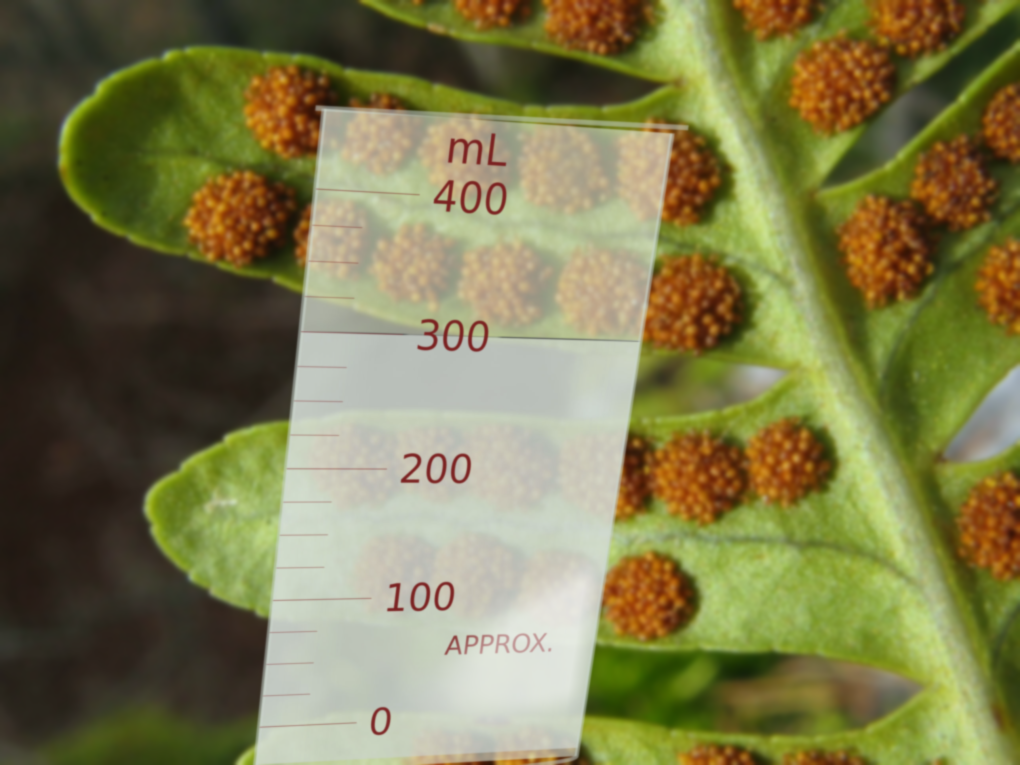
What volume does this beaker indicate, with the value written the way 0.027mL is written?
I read 300mL
